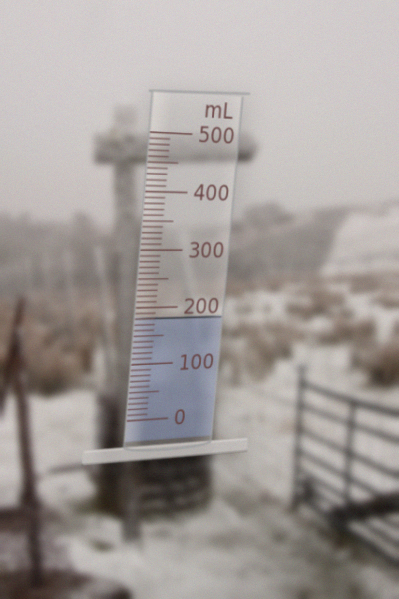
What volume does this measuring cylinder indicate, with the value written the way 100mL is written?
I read 180mL
